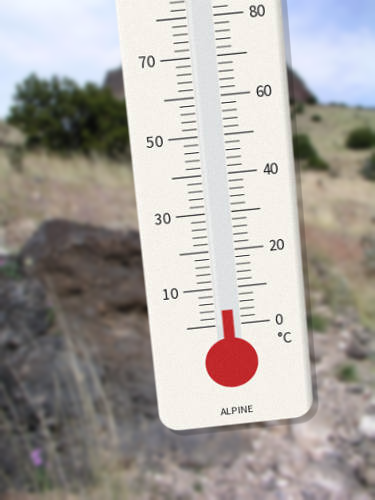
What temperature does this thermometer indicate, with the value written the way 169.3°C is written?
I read 4°C
